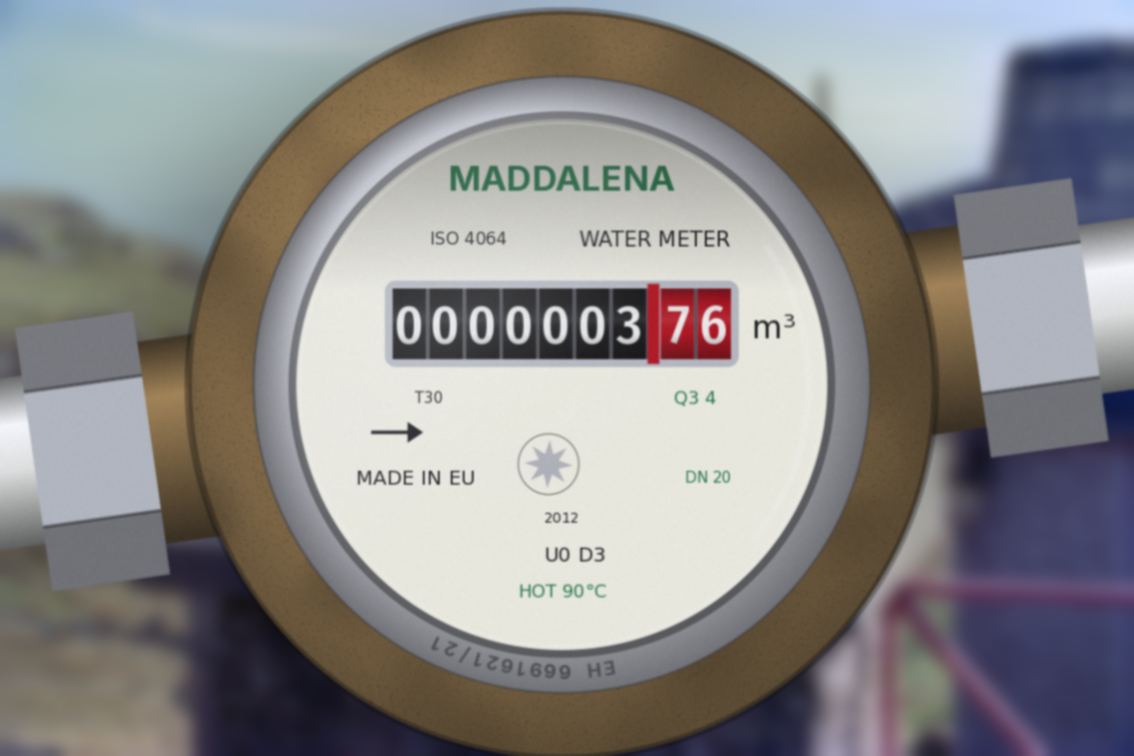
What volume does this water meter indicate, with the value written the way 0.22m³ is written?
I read 3.76m³
